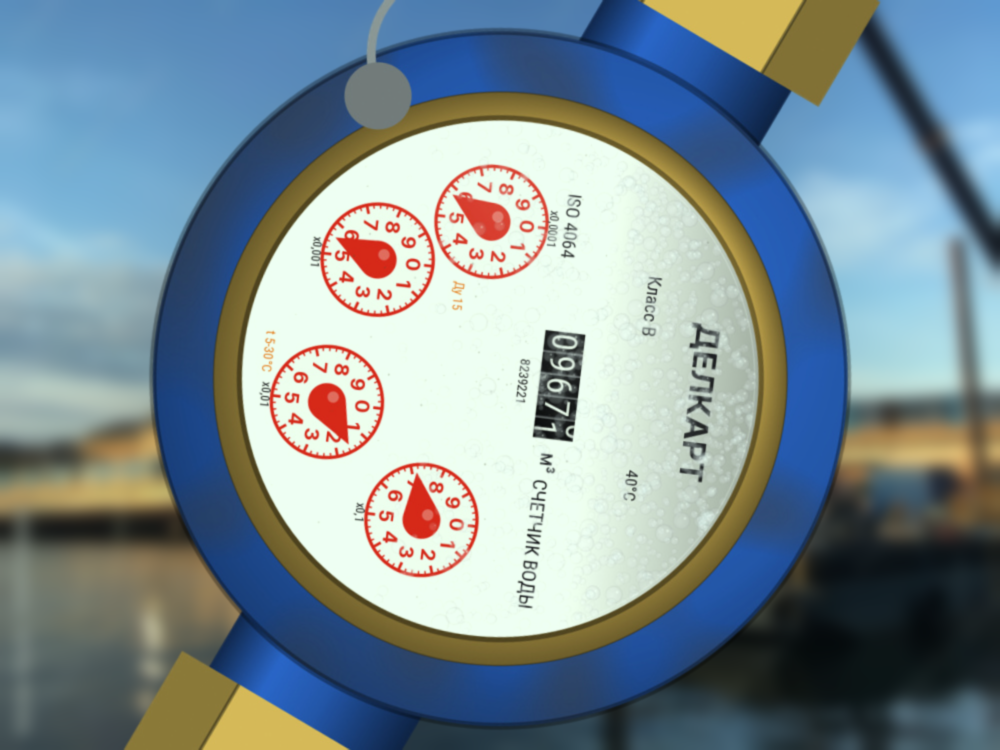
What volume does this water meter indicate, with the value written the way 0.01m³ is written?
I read 9670.7155m³
